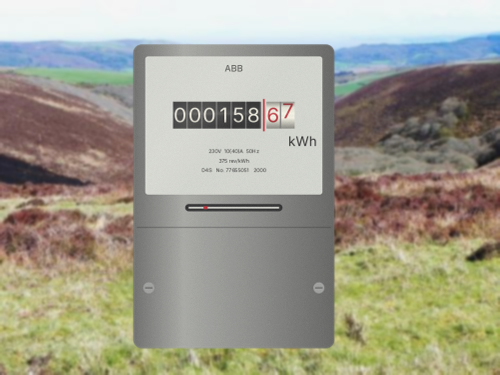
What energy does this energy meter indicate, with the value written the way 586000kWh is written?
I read 158.67kWh
